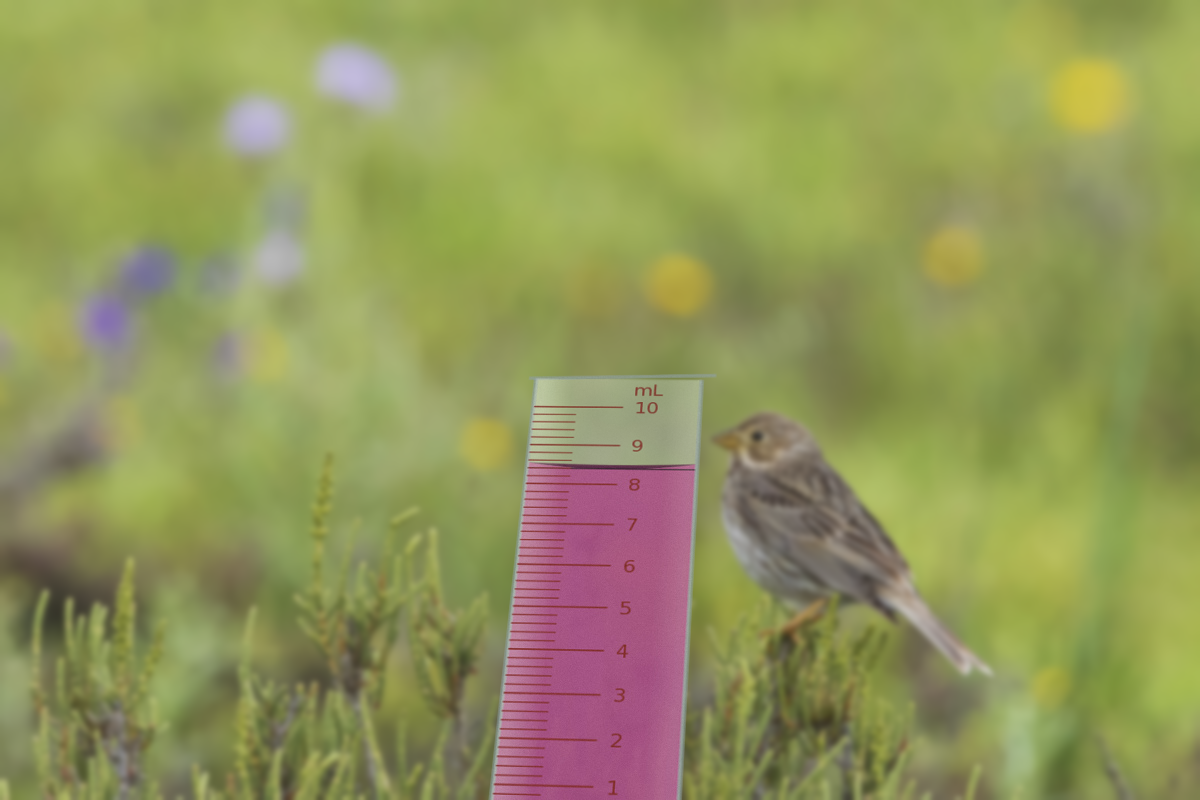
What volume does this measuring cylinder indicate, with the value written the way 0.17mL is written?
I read 8.4mL
